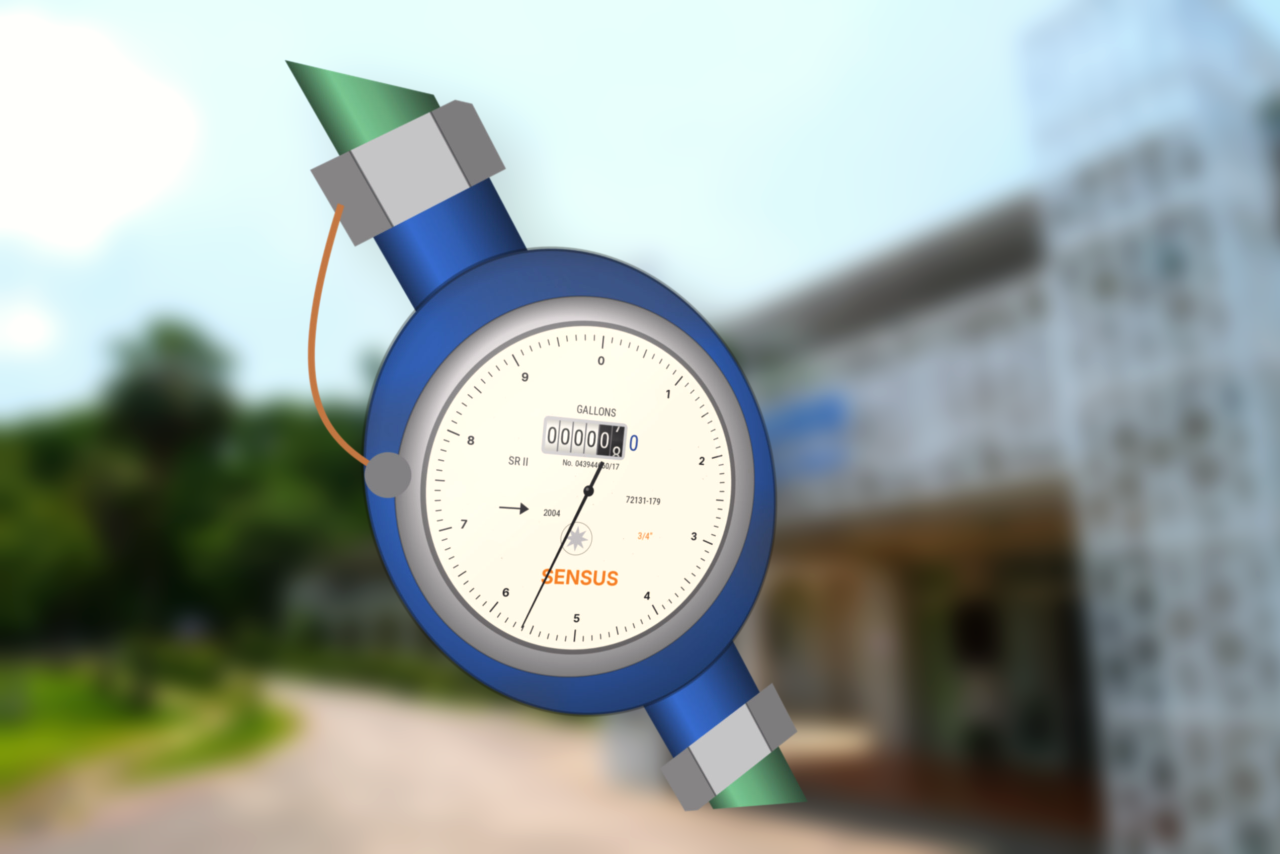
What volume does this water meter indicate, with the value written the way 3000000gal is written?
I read 75.6gal
